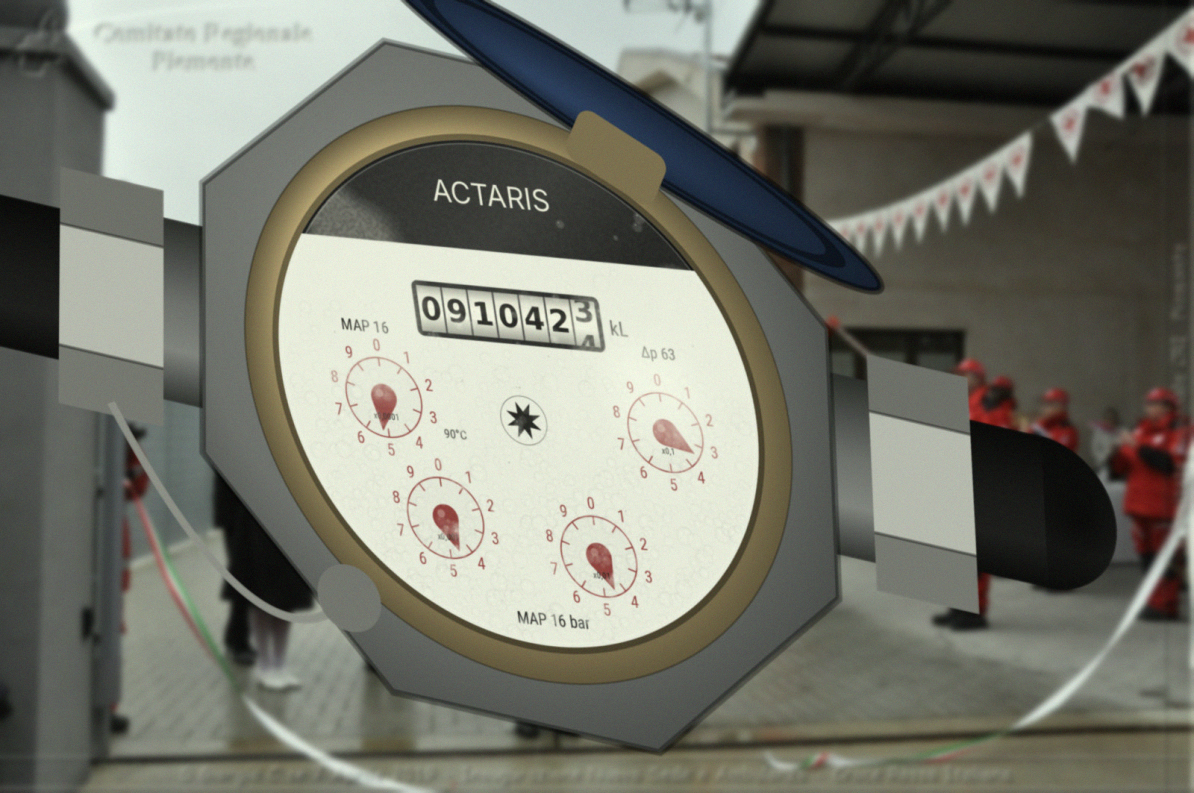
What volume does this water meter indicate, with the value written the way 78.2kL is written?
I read 910423.3445kL
